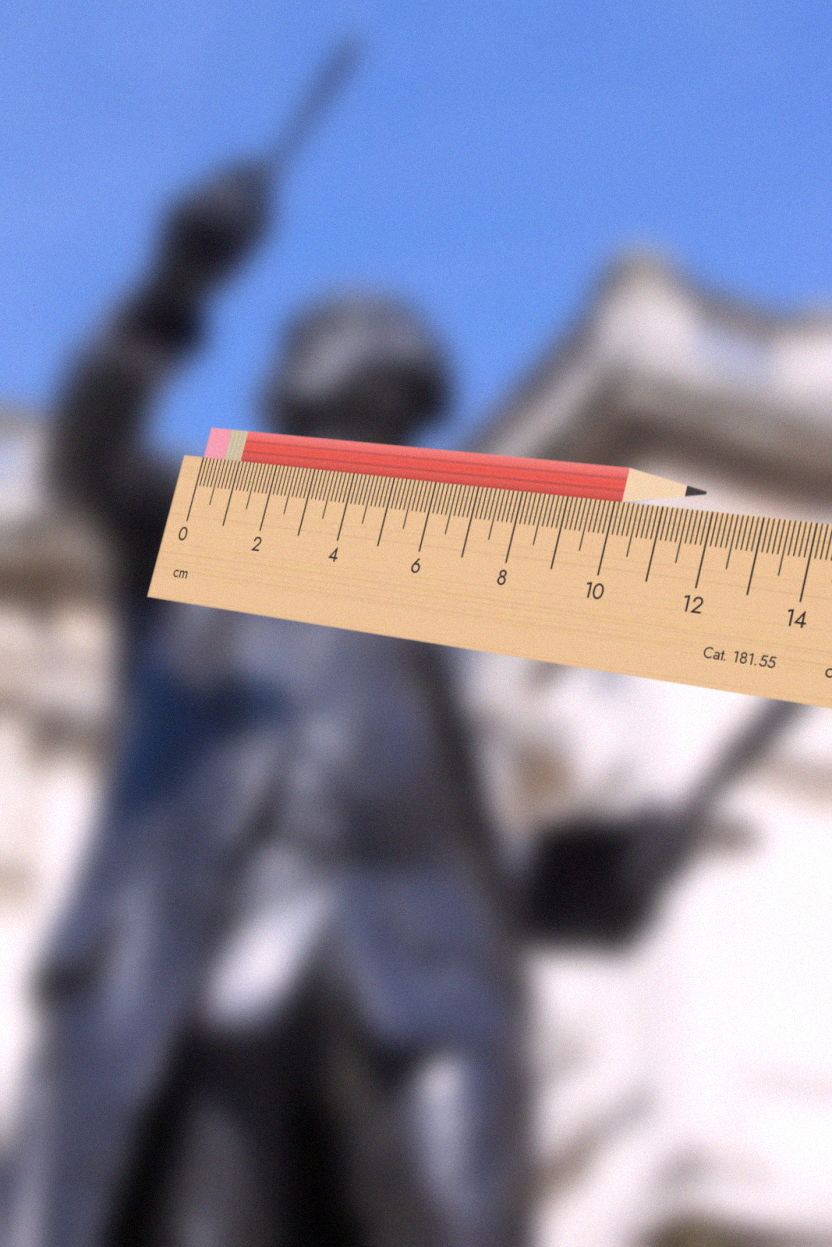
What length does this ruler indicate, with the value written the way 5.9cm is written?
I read 11.8cm
